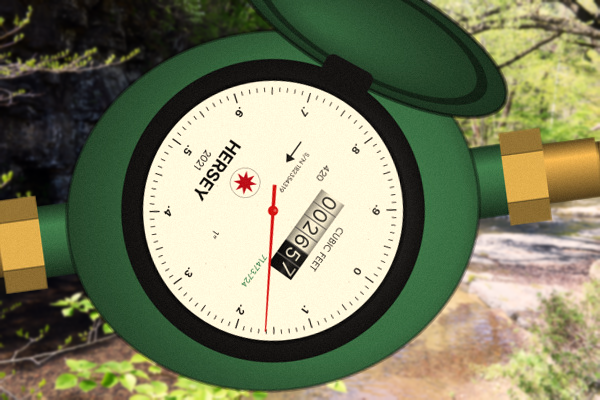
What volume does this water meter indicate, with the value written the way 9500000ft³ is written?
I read 2657.16ft³
